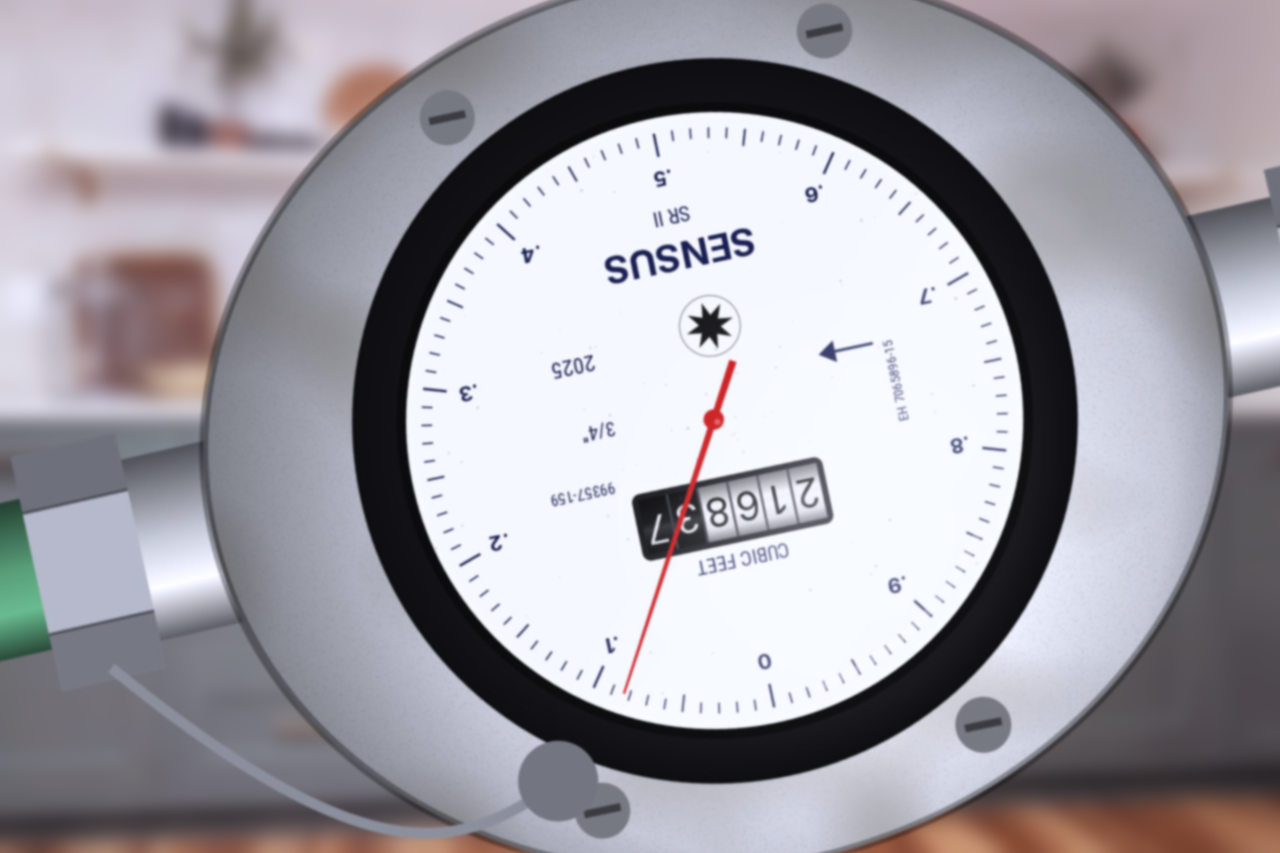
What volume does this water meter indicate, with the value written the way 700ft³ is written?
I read 216837.08ft³
